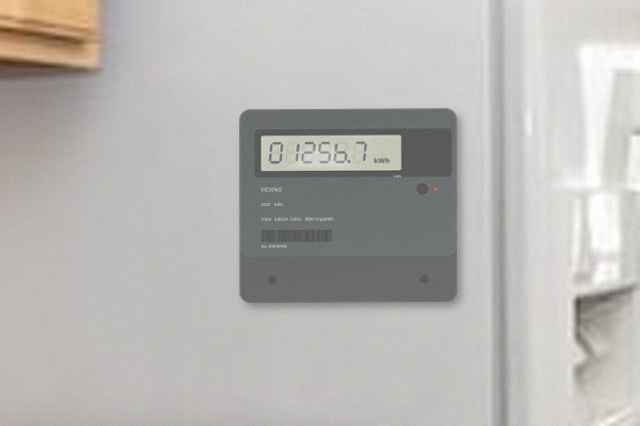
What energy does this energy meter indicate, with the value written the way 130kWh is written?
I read 1256.7kWh
